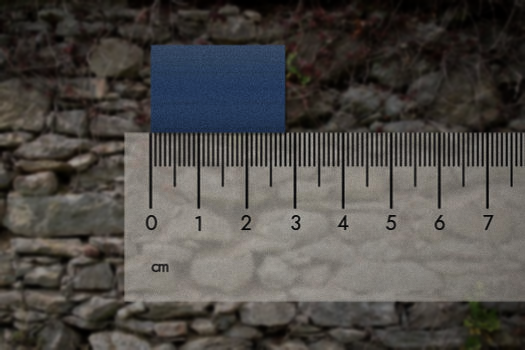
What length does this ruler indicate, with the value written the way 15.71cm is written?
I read 2.8cm
